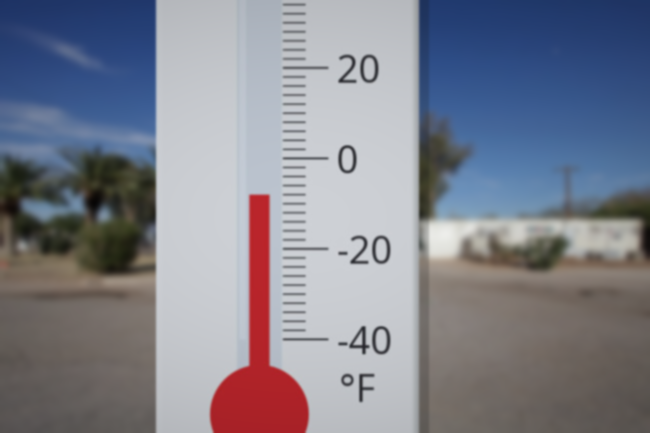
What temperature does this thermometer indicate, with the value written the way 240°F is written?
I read -8°F
